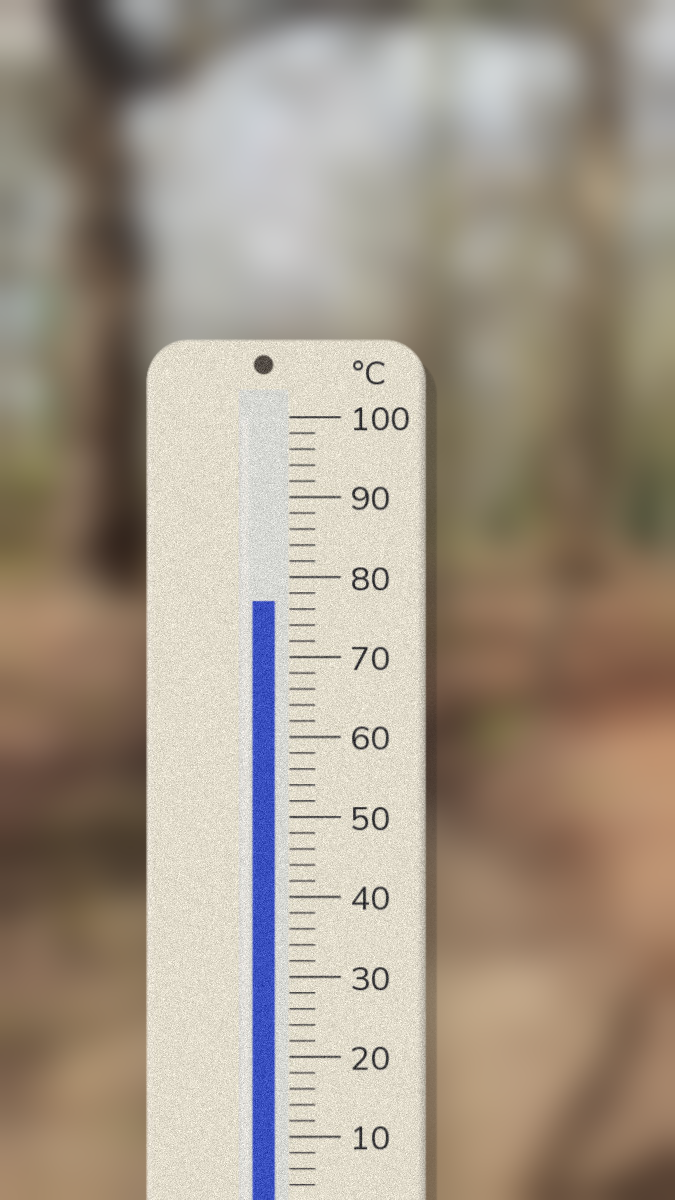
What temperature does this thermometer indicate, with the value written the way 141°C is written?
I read 77°C
